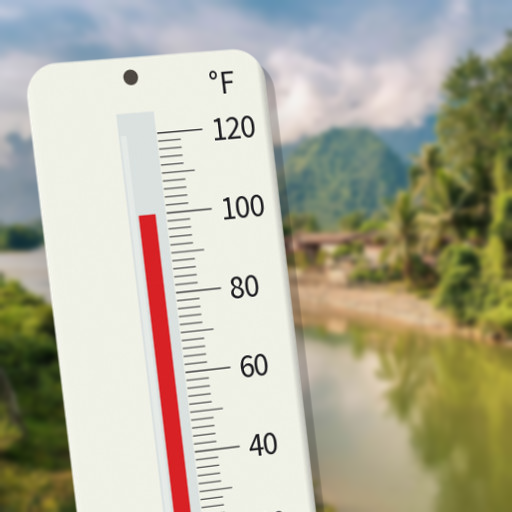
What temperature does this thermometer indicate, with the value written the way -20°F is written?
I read 100°F
